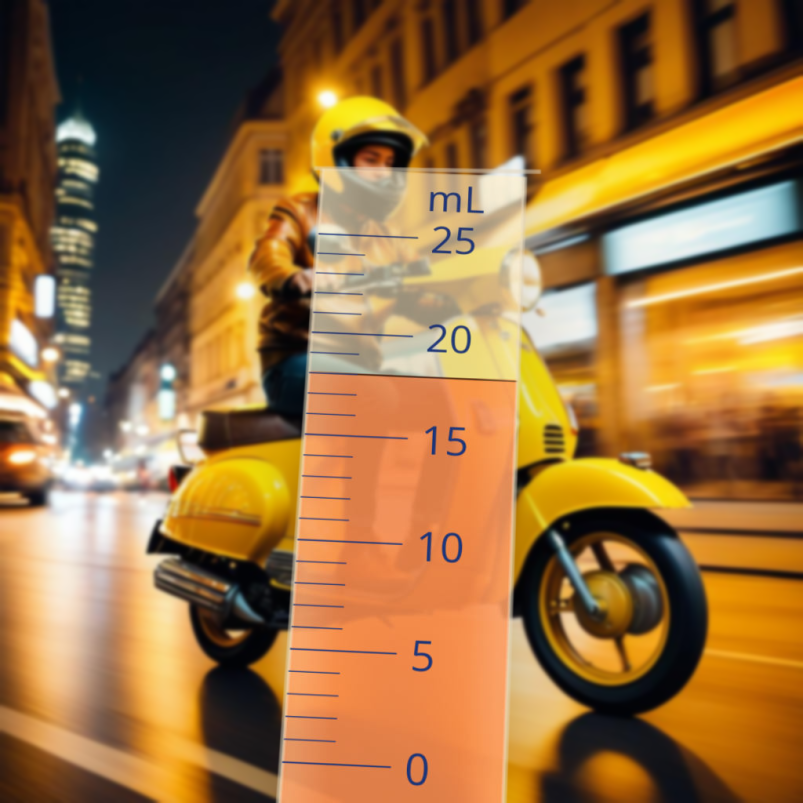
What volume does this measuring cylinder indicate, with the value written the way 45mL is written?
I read 18mL
